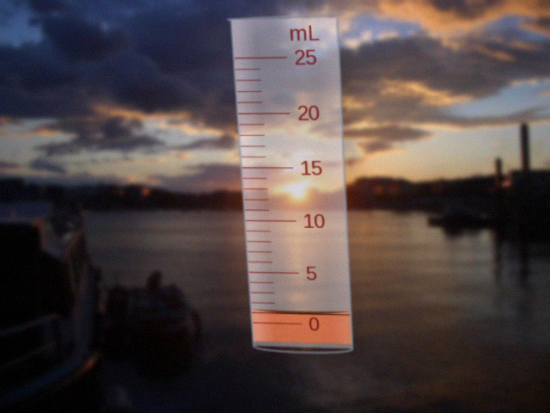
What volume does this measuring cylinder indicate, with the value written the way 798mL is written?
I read 1mL
